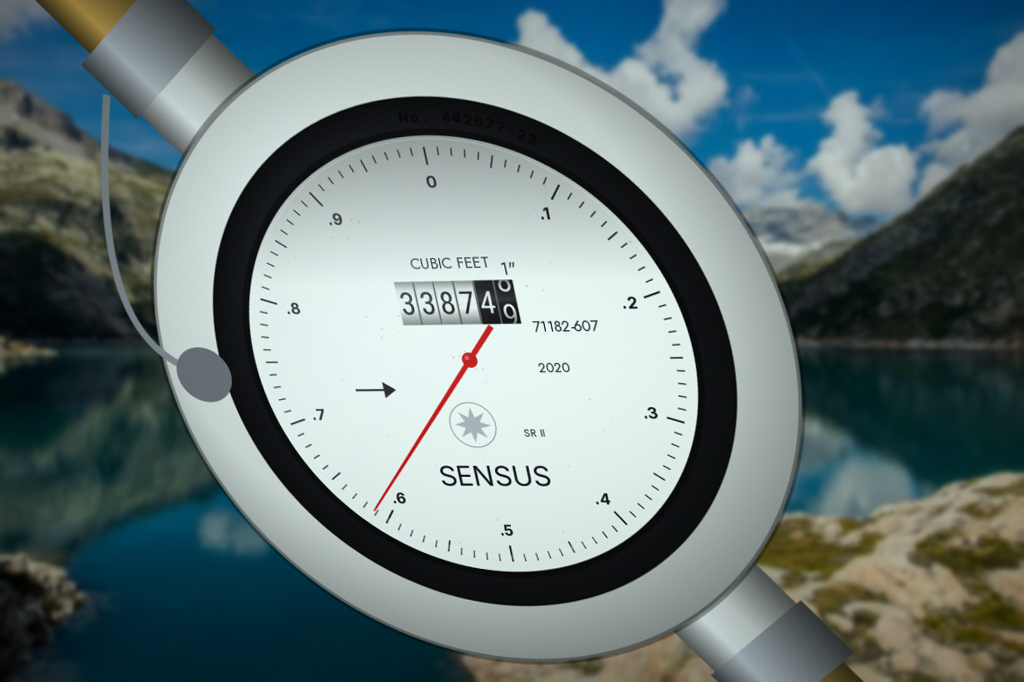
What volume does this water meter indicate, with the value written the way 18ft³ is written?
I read 338748.61ft³
